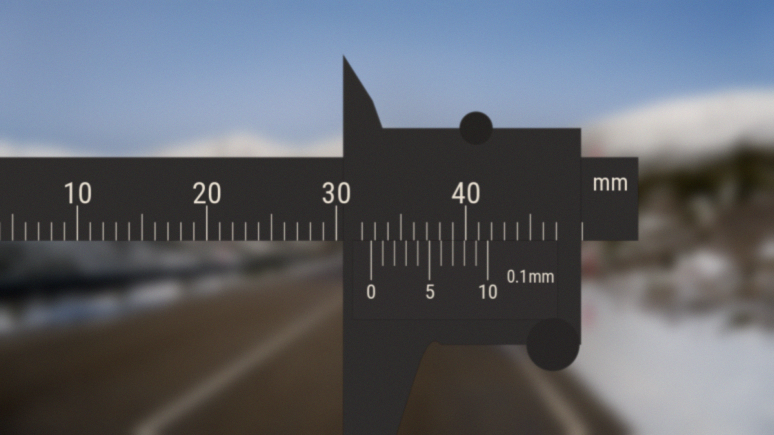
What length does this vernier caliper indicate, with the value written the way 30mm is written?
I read 32.7mm
